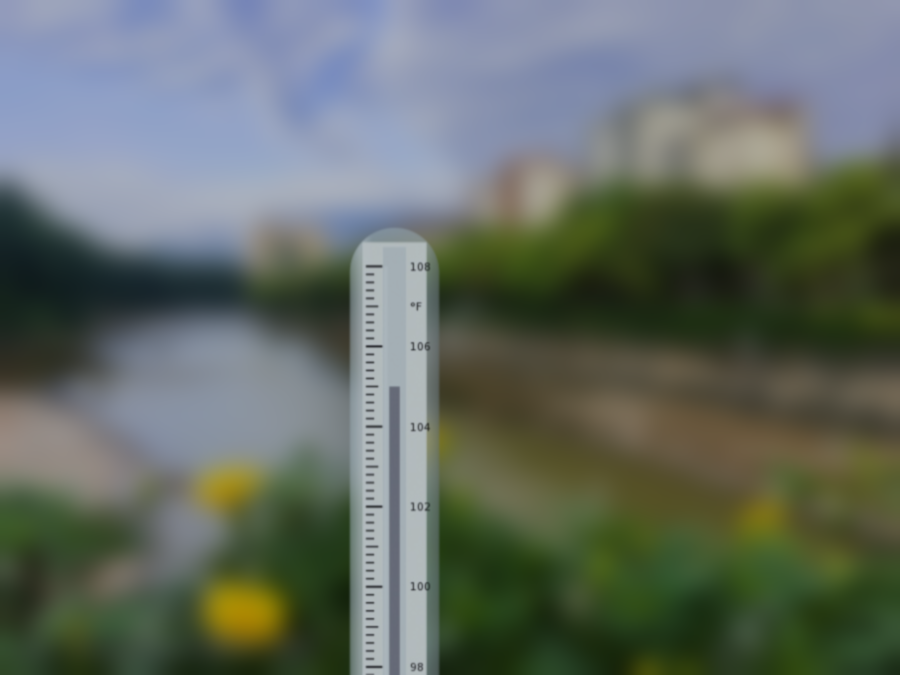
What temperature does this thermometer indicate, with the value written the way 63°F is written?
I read 105°F
